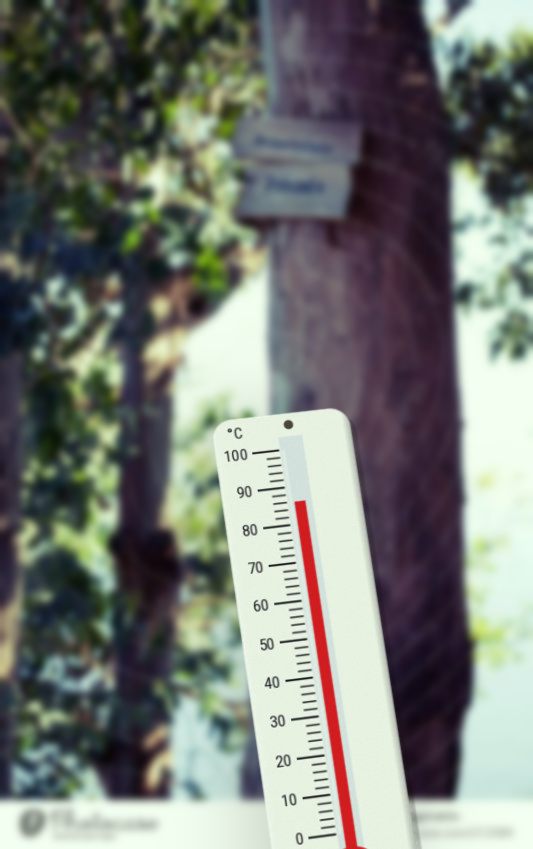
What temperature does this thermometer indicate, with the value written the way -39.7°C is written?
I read 86°C
